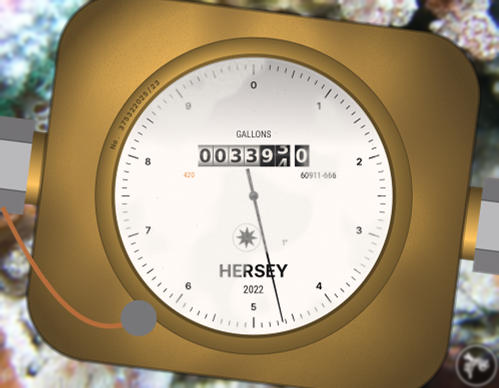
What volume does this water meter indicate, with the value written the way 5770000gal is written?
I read 33934.6gal
